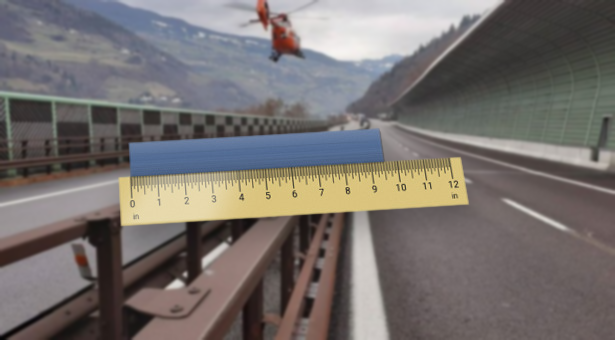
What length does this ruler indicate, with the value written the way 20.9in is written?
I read 9.5in
